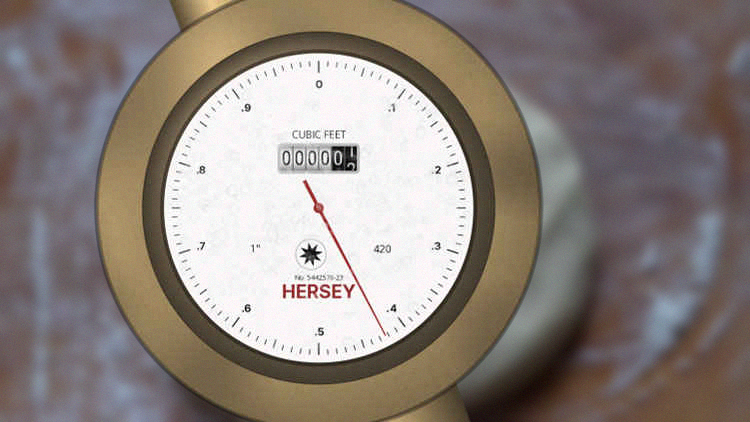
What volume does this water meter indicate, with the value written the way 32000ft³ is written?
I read 1.42ft³
